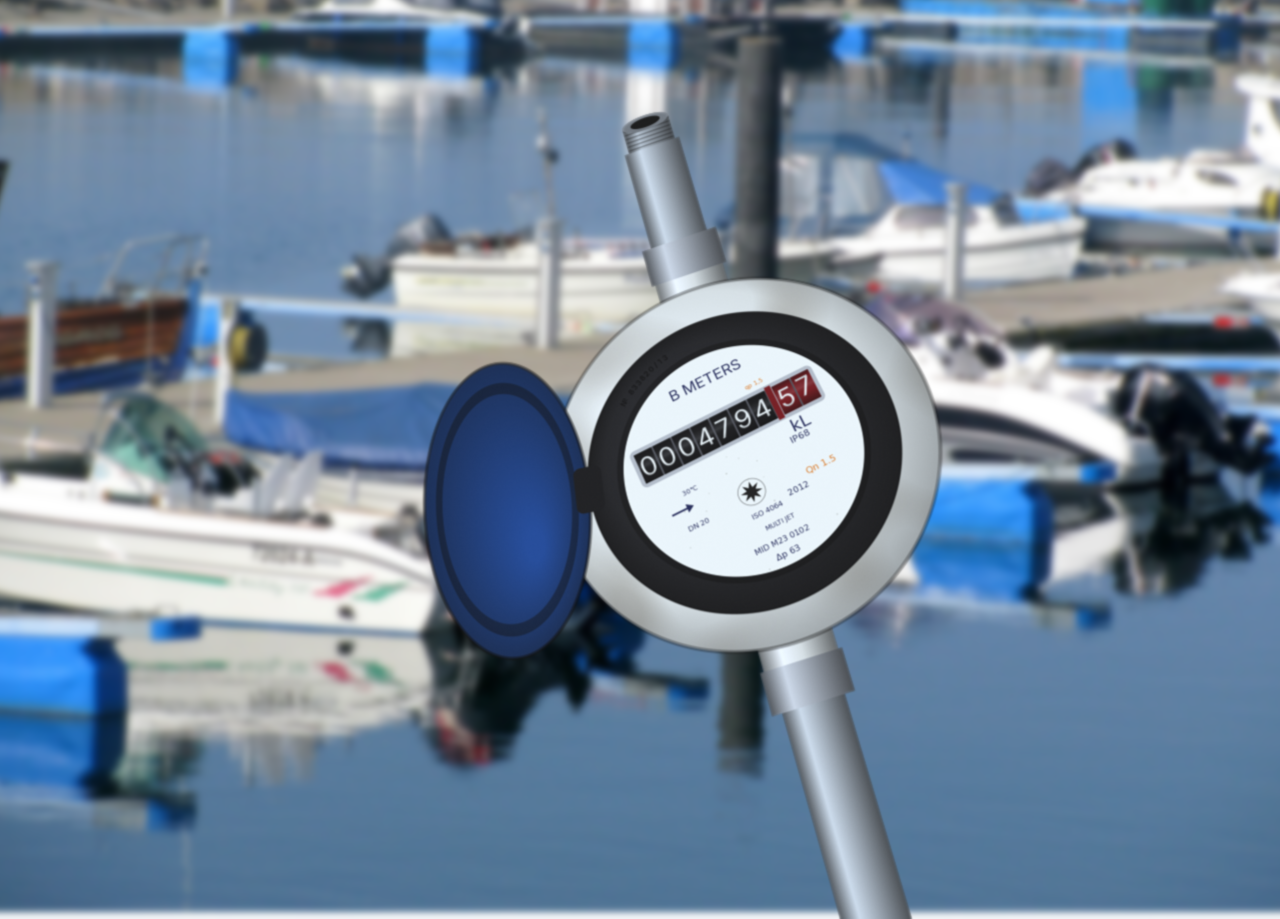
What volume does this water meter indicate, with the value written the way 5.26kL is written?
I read 4794.57kL
